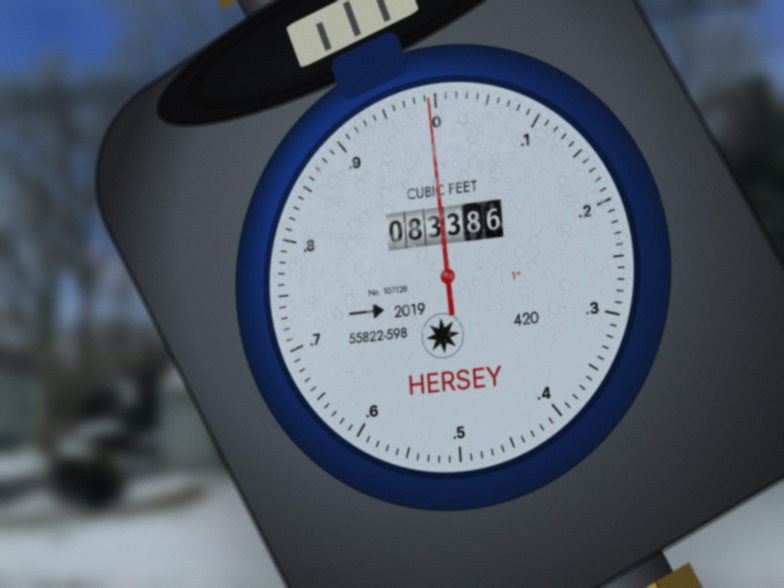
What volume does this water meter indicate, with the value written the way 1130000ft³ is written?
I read 83385.99ft³
